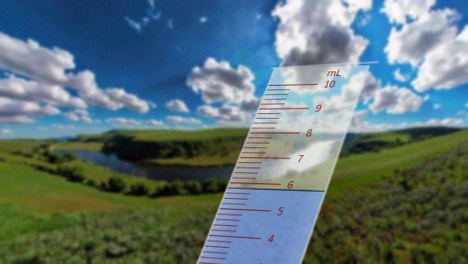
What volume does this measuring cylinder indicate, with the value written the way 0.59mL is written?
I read 5.8mL
